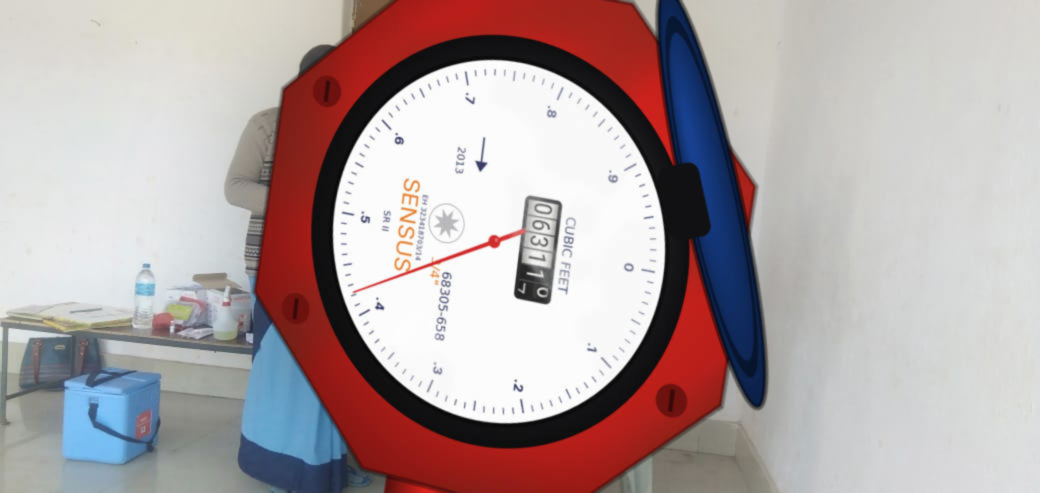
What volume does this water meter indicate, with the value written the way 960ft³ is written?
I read 63116.42ft³
